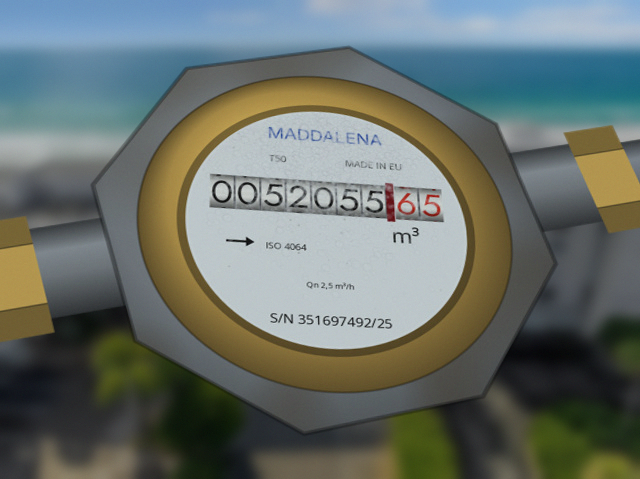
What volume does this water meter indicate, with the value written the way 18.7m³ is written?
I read 52055.65m³
